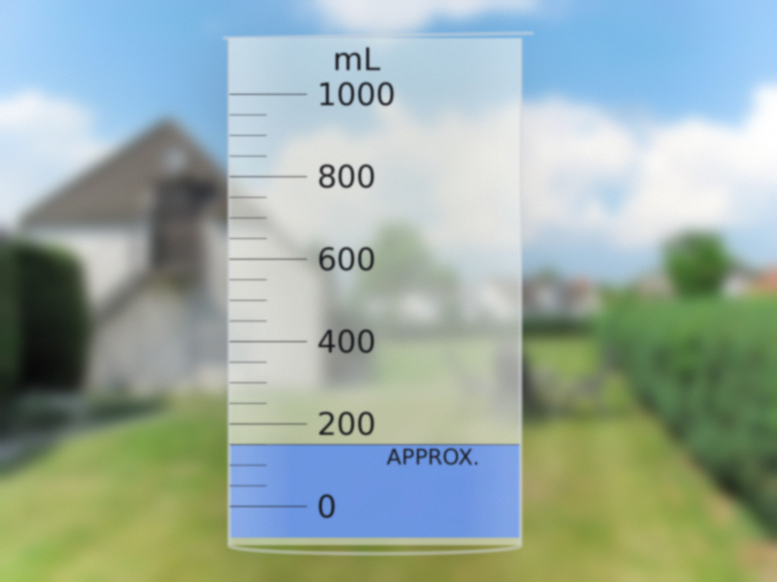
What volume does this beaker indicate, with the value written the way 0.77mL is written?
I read 150mL
